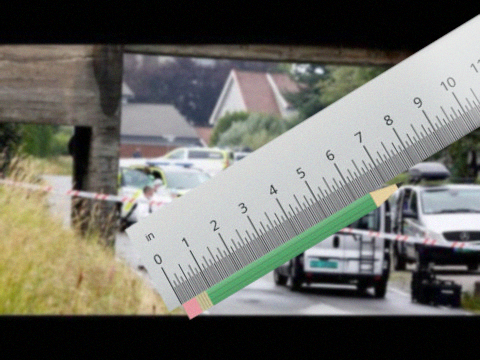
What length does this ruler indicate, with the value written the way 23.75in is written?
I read 7.5in
